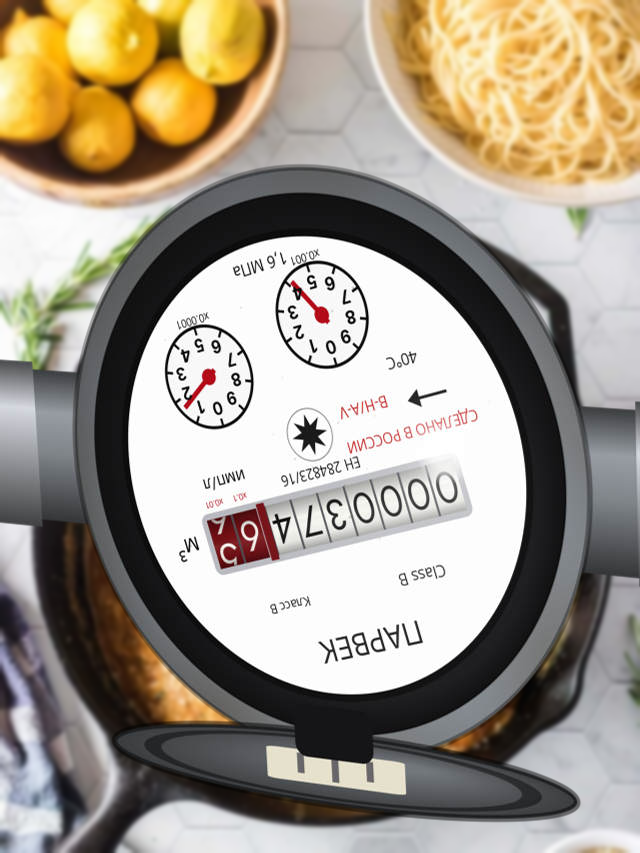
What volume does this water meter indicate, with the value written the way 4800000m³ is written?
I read 374.6541m³
